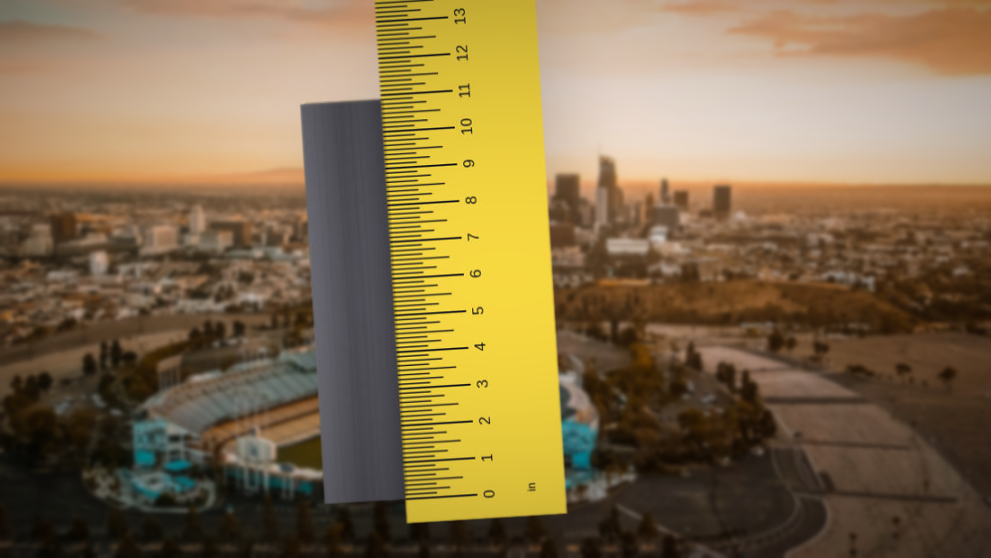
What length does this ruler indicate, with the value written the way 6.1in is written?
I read 10.875in
